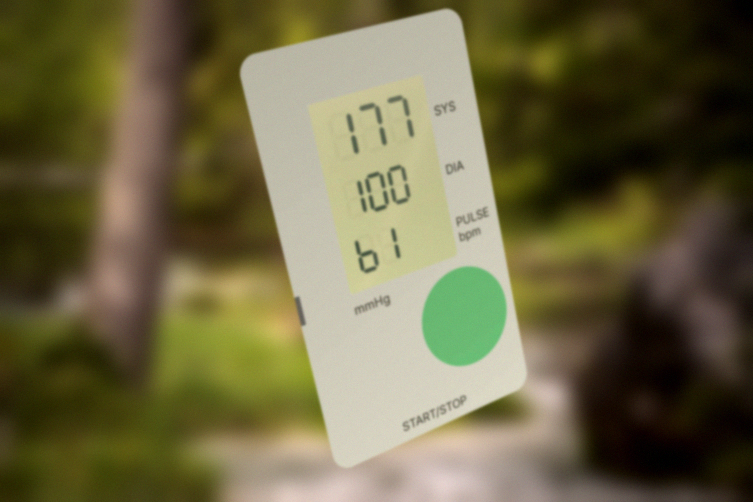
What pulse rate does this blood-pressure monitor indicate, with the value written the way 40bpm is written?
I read 61bpm
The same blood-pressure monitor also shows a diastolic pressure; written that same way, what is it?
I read 100mmHg
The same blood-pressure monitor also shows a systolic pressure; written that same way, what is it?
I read 177mmHg
